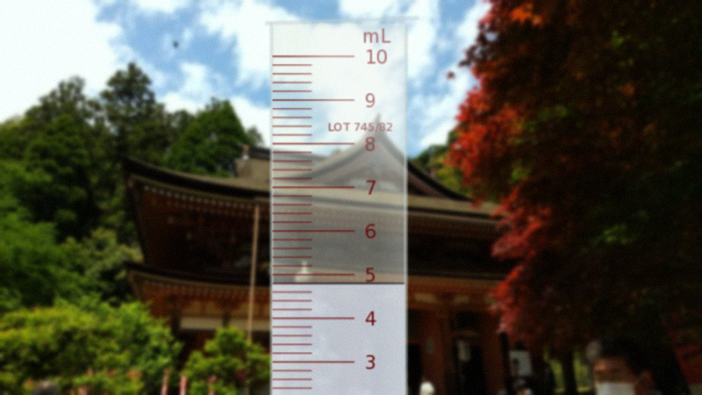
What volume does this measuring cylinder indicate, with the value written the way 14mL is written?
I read 4.8mL
